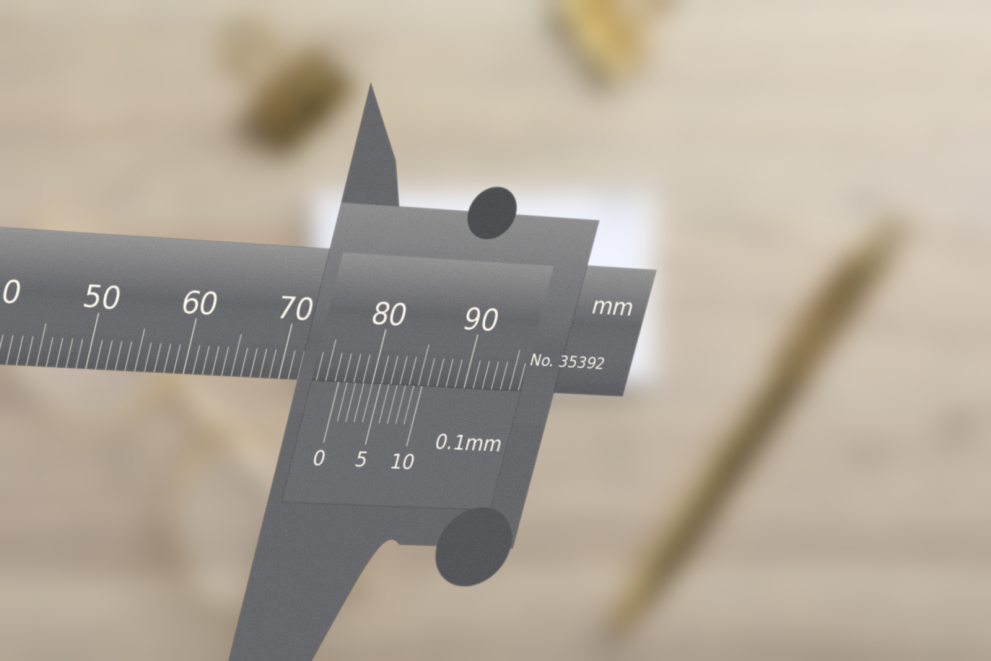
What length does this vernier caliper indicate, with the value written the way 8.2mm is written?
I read 76.4mm
